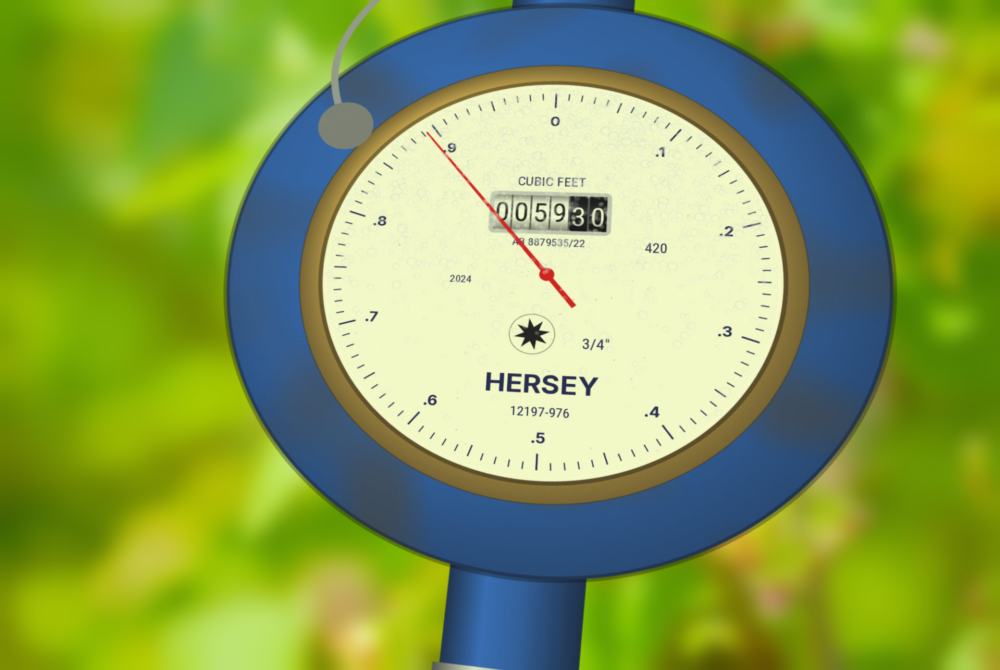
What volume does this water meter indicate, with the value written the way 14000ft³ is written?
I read 5929.89ft³
